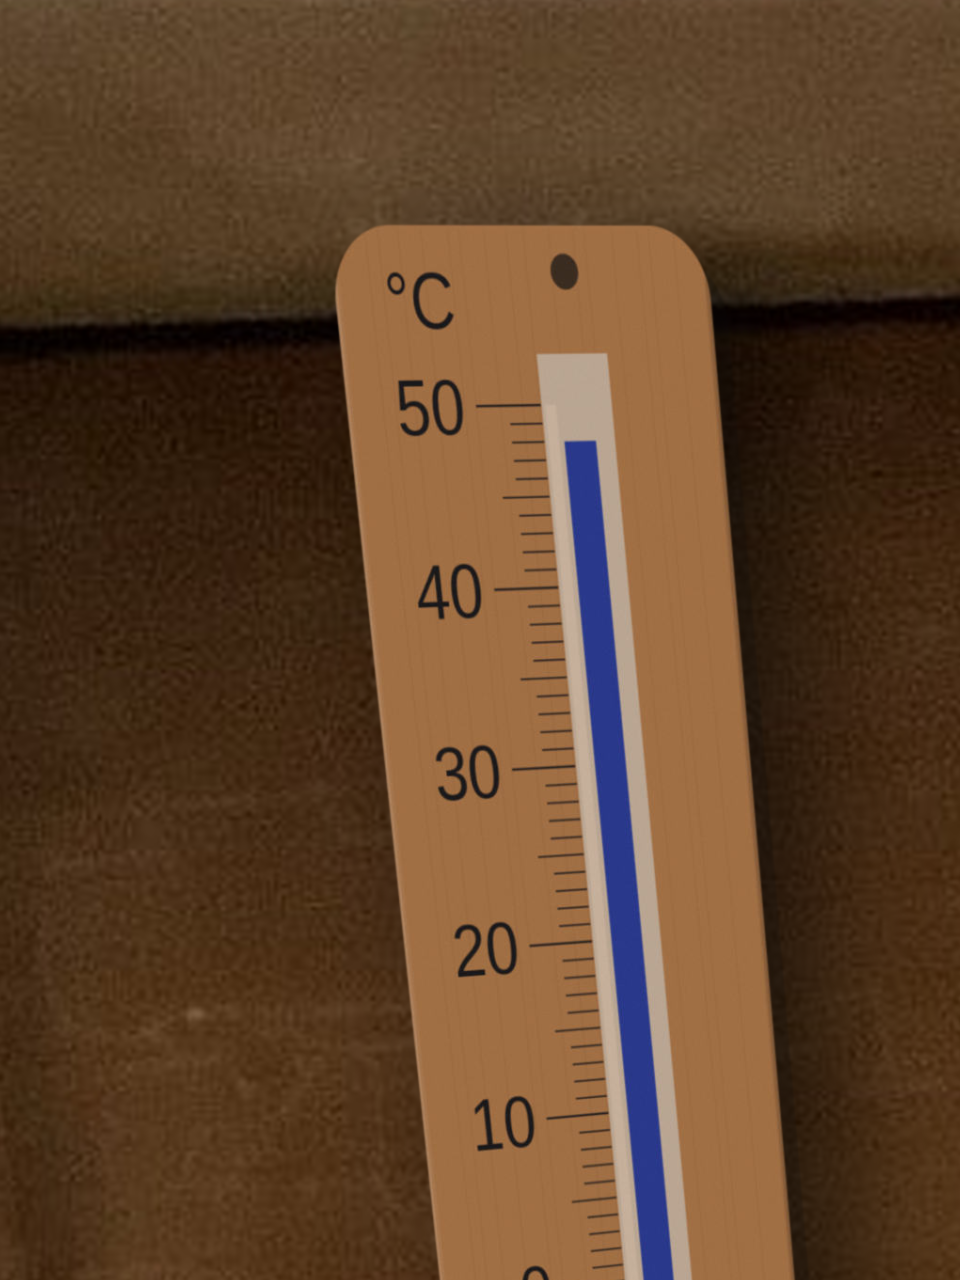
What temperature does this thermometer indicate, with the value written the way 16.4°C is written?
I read 48°C
